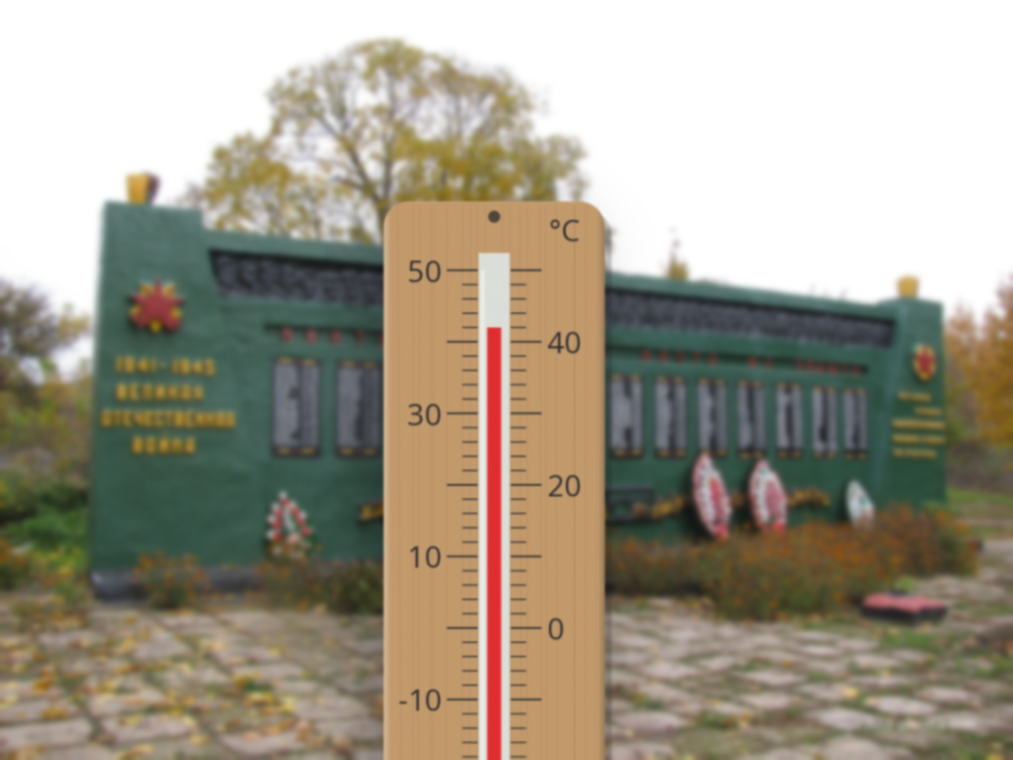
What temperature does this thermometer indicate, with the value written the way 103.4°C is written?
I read 42°C
